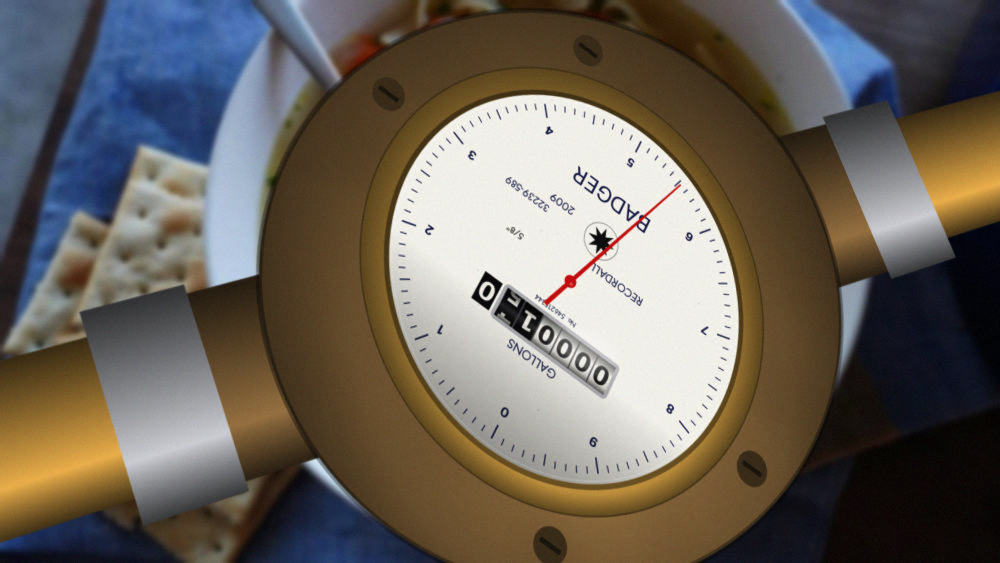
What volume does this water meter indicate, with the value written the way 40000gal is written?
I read 145.5gal
